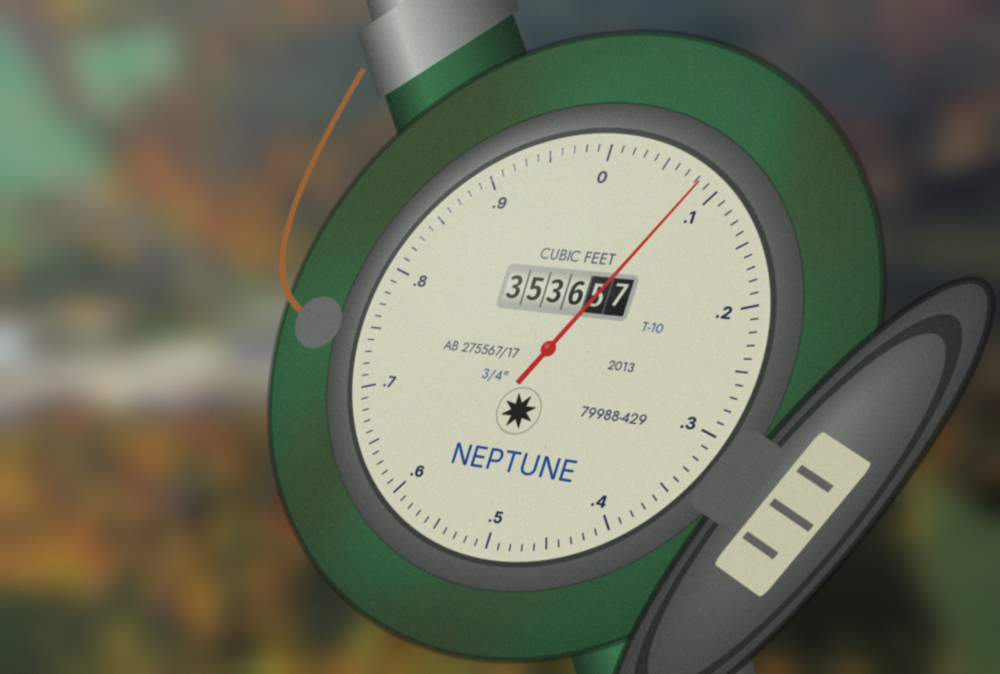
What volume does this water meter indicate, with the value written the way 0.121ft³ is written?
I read 353657.08ft³
